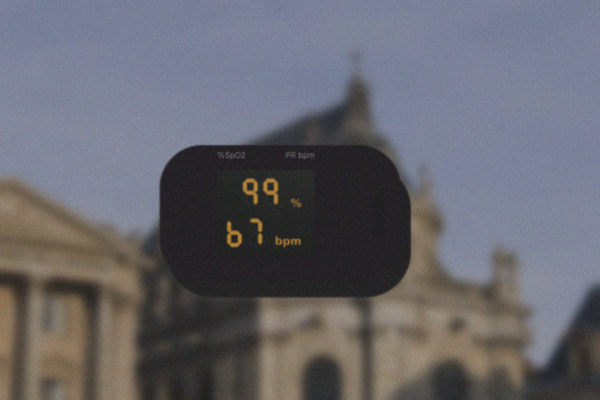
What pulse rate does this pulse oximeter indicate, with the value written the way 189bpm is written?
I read 67bpm
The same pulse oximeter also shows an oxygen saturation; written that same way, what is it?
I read 99%
